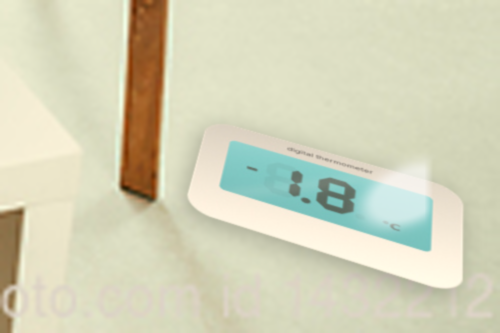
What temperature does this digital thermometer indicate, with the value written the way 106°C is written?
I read -1.8°C
